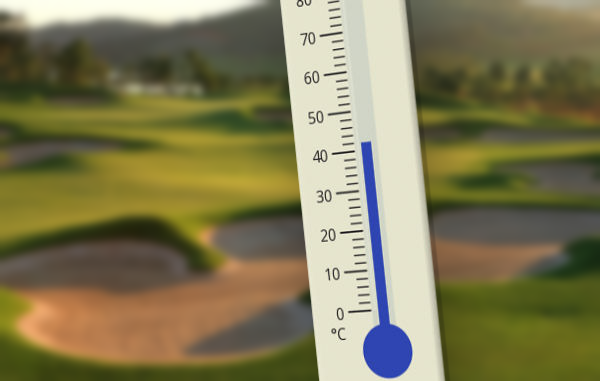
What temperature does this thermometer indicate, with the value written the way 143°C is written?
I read 42°C
